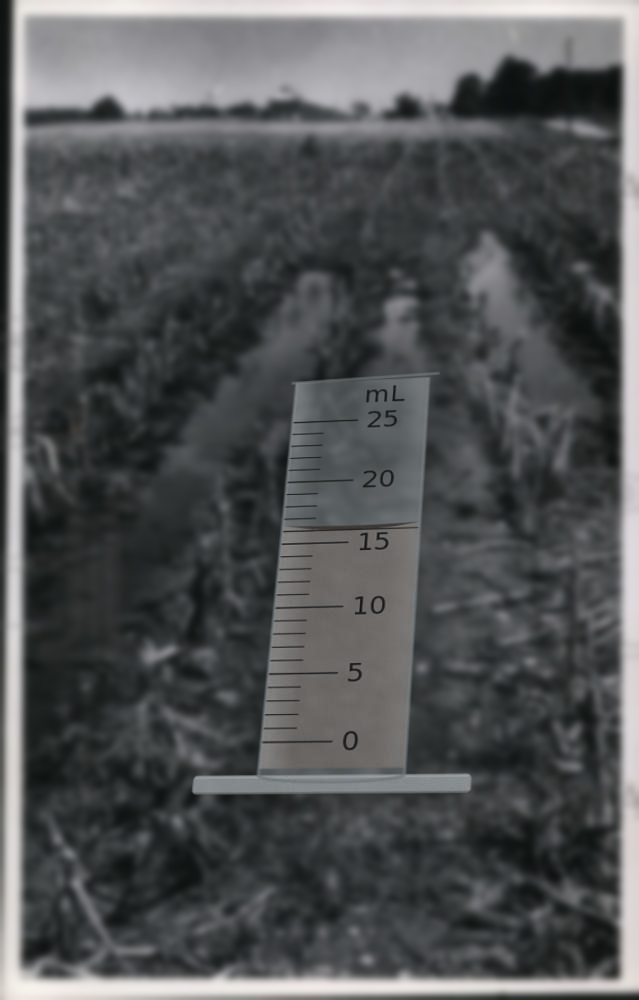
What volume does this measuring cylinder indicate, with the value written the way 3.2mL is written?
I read 16mL
